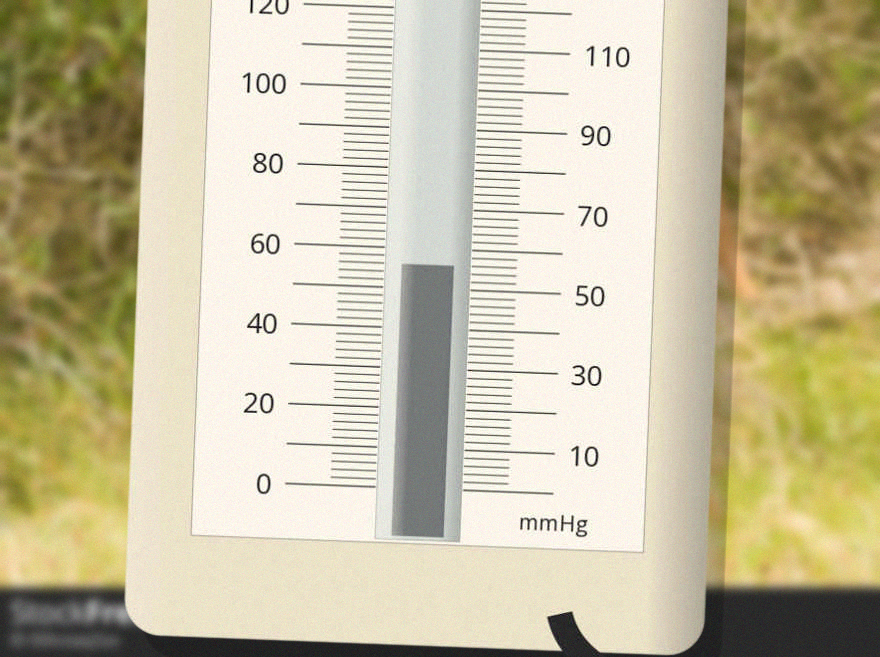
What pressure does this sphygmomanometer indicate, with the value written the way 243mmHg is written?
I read 56mmHg
